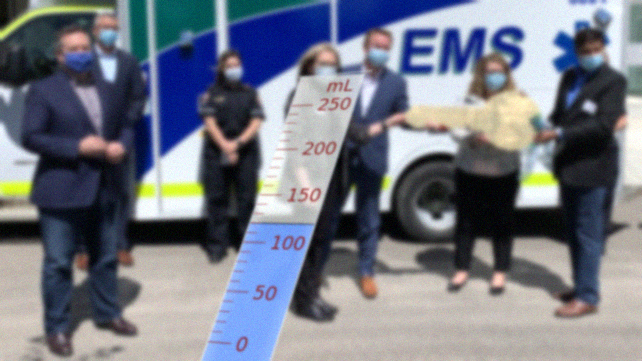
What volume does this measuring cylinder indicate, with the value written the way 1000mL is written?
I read 120mL
